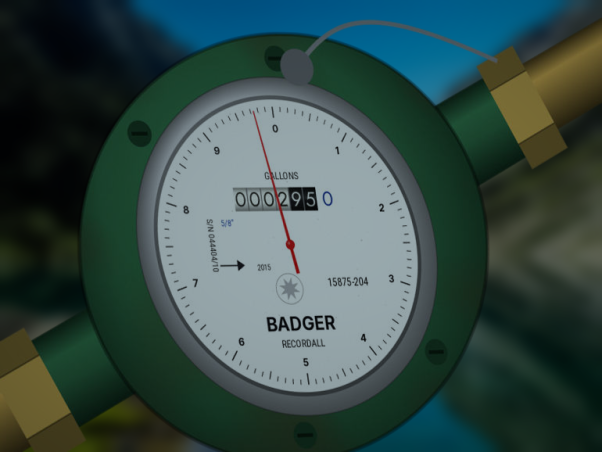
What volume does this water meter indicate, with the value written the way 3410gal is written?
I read 2949.7gal
